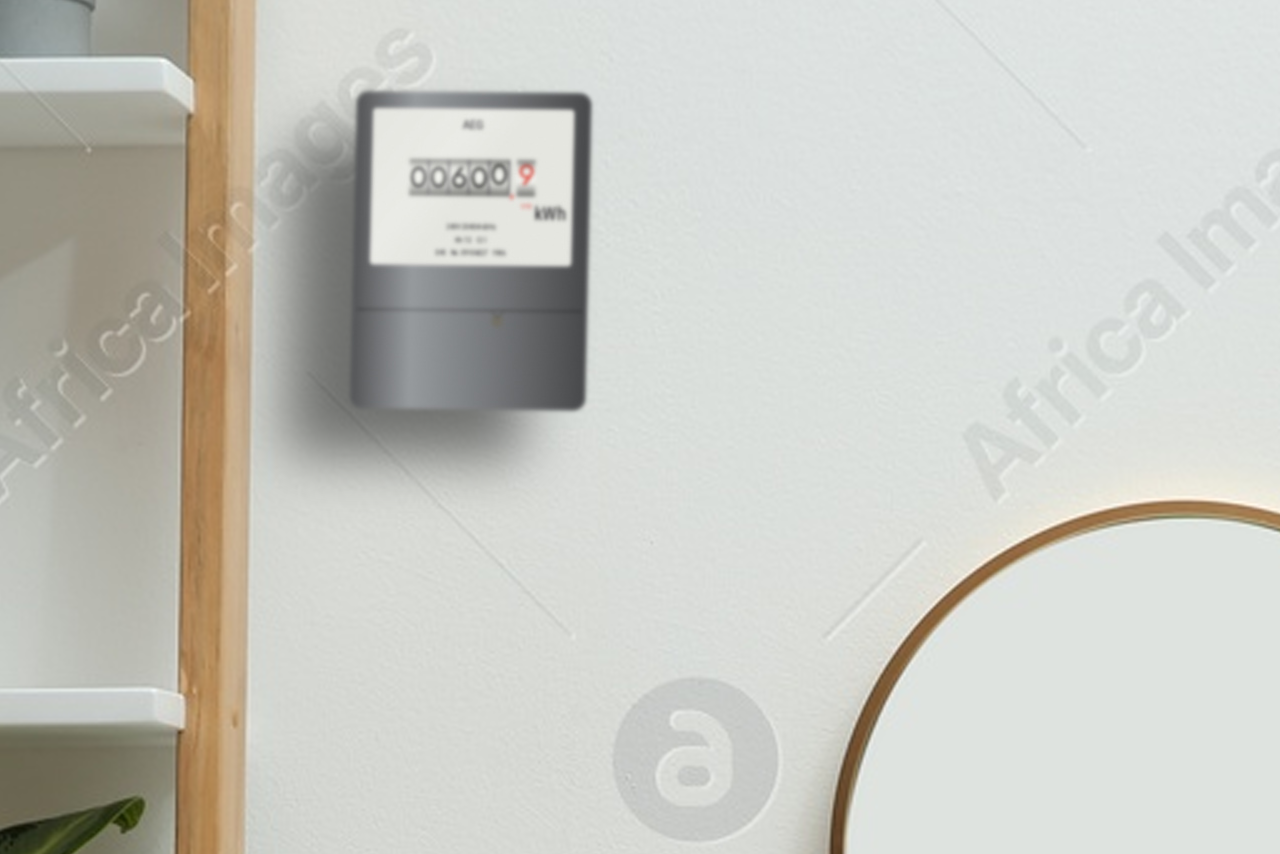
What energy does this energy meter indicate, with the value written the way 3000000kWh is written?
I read 600.9kWh
